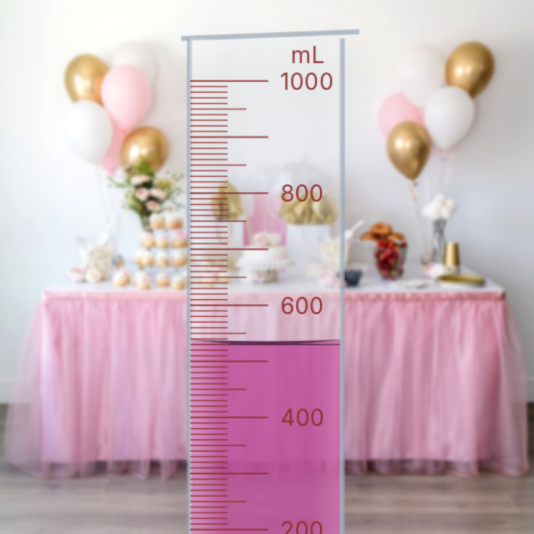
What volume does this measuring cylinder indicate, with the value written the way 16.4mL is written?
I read 530mL
